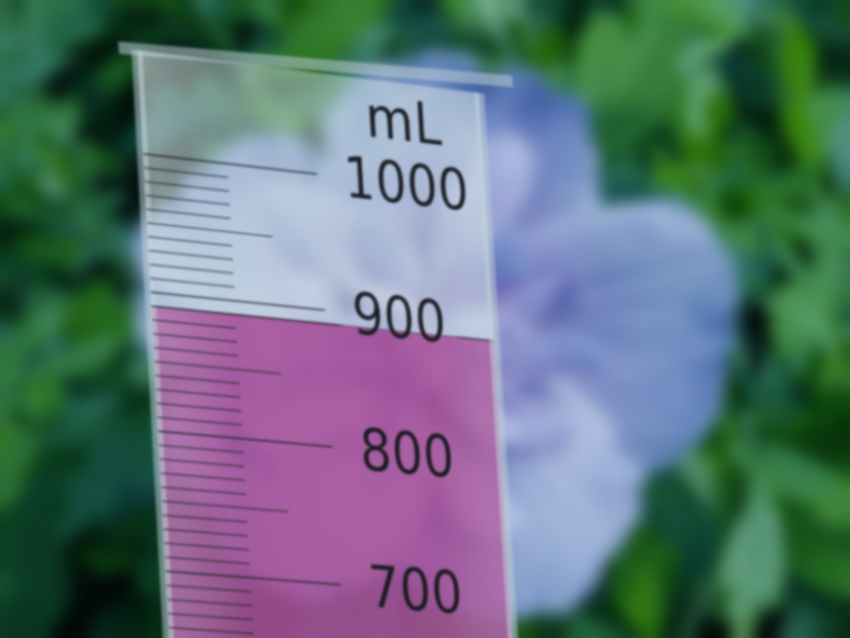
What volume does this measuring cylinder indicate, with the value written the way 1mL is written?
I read 890mL
